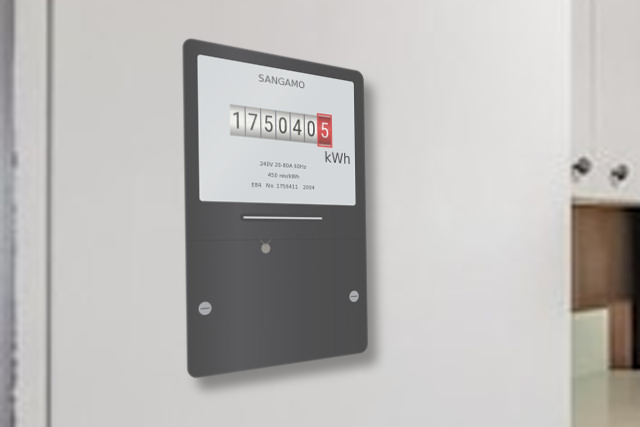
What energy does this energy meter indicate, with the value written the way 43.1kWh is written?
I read 175040.5kWh
